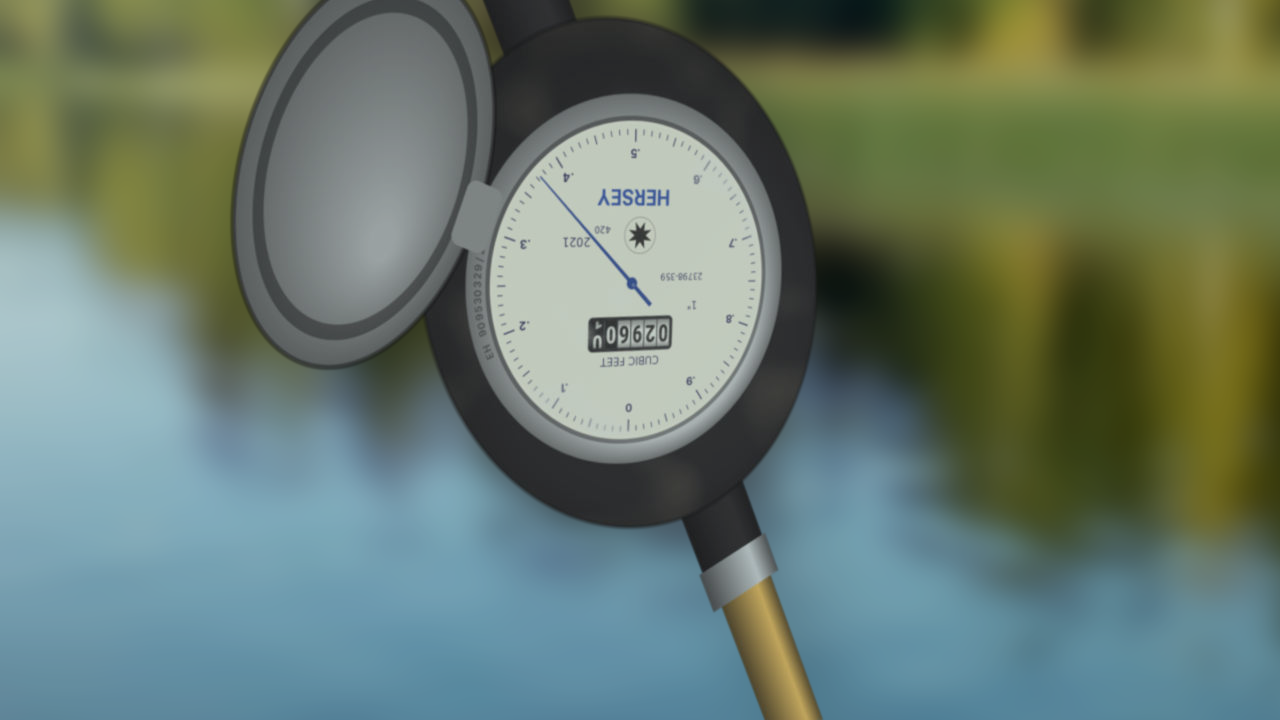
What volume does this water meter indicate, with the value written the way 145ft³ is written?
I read 29600.37ft³
